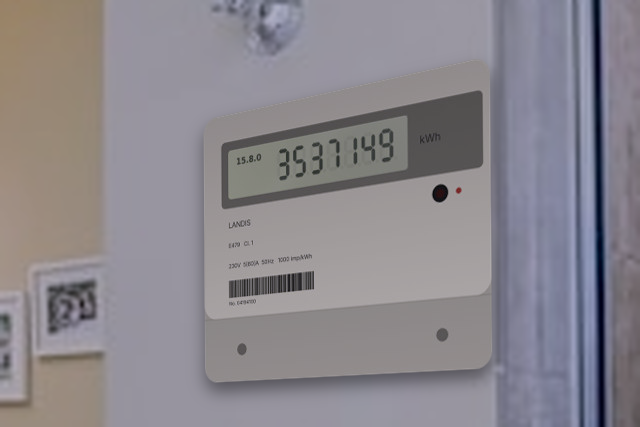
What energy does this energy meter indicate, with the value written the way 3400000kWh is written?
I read 3537149kWh
